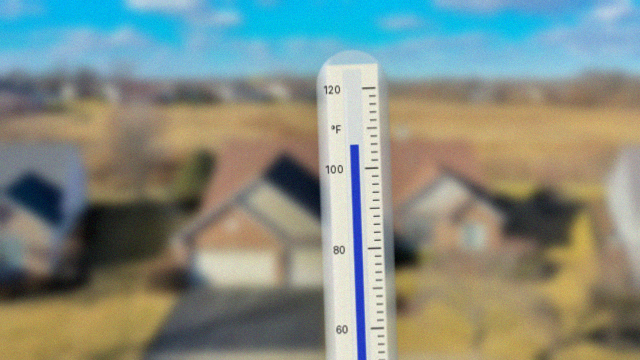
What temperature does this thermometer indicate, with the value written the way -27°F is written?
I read 106°F
